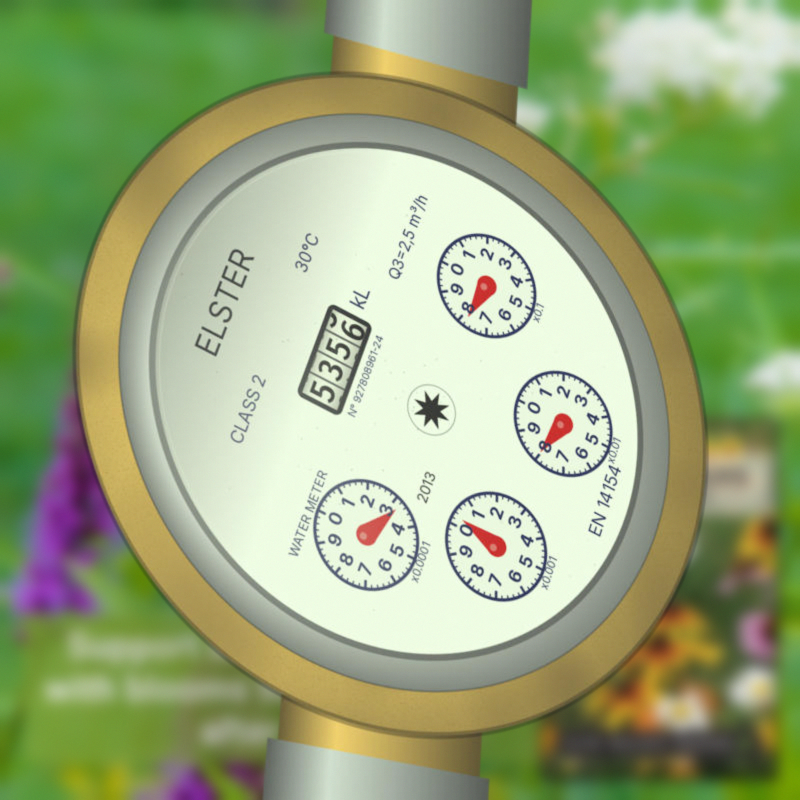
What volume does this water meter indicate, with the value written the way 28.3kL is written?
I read 5355.7803kL
